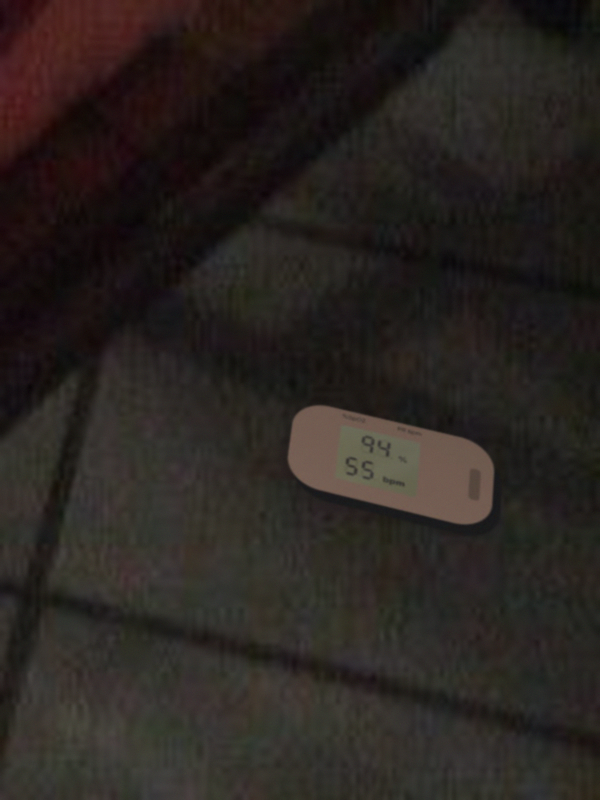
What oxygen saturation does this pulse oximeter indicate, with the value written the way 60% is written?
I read 94%
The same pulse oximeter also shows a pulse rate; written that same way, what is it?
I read 55bpm
